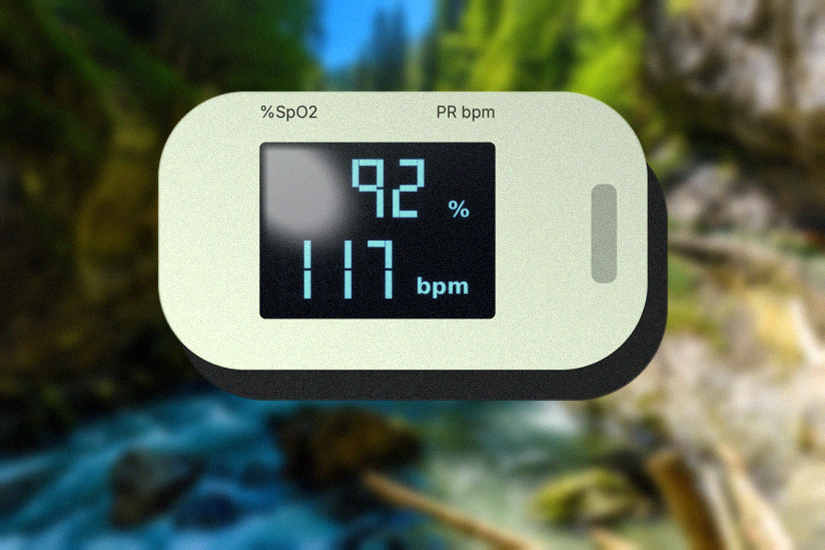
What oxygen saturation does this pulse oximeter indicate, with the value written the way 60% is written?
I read 92%
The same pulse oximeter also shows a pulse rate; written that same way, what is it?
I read 117bpm
